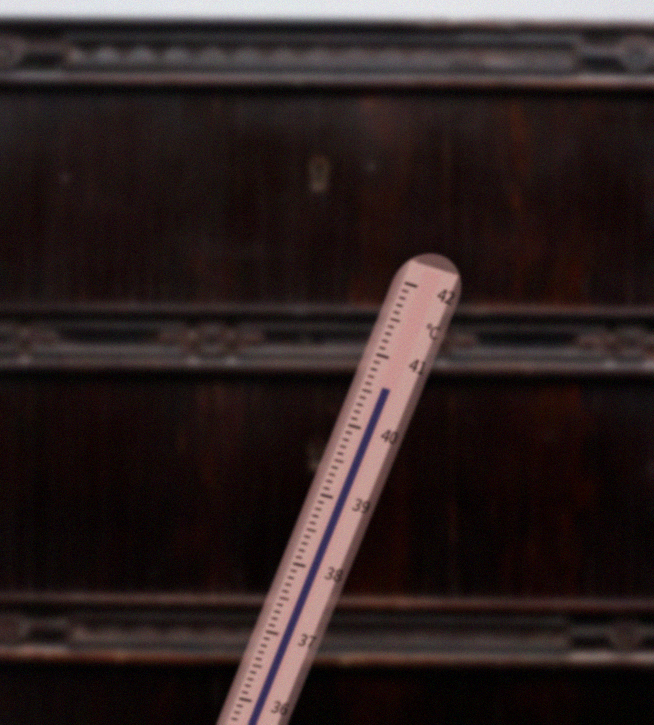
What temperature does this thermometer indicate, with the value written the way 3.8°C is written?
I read 40.6°C
